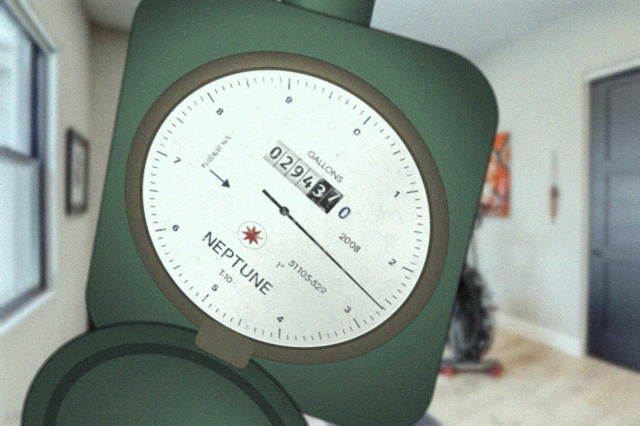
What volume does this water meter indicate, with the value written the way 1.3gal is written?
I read 294372.6gal
